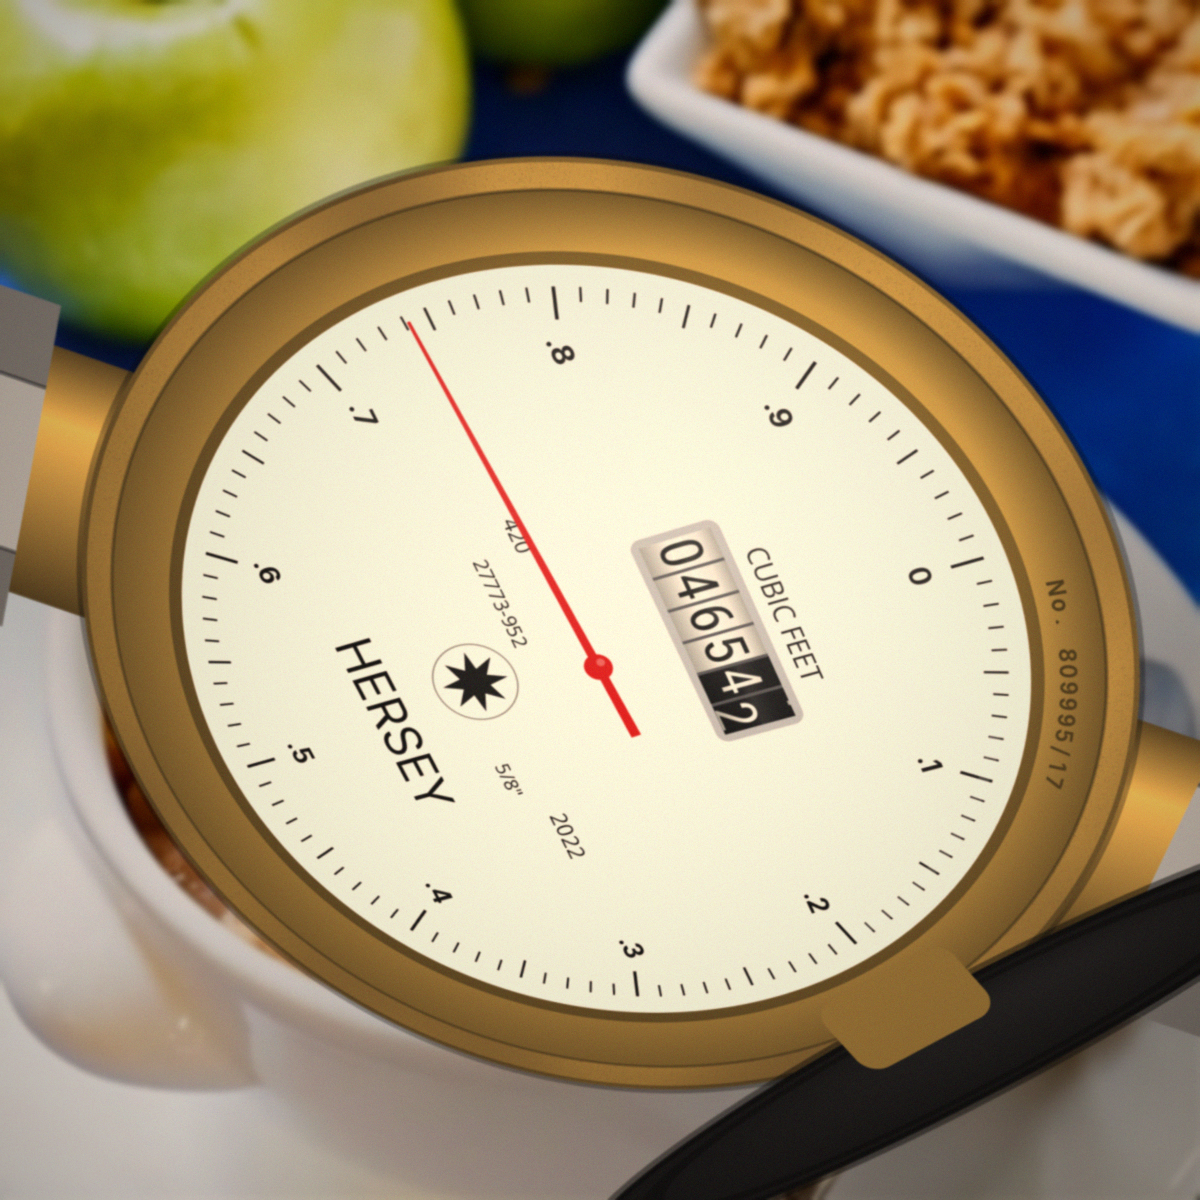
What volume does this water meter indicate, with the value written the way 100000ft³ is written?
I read 46541.74ft³
